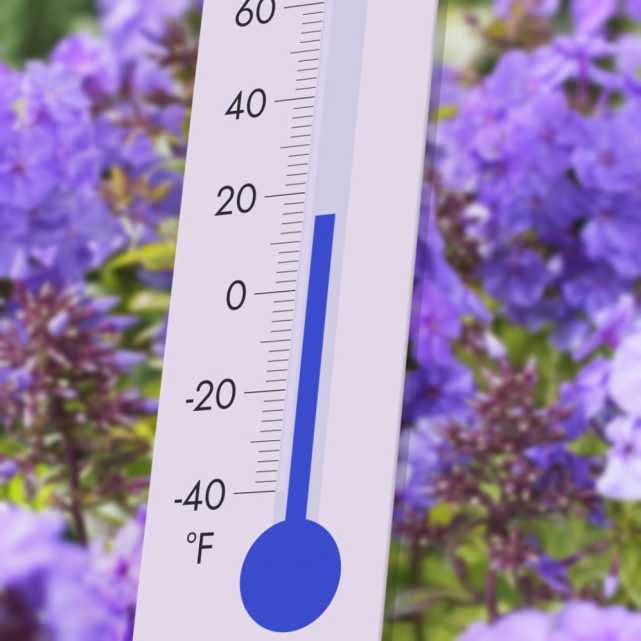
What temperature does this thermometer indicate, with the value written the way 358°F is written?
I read 15°F
